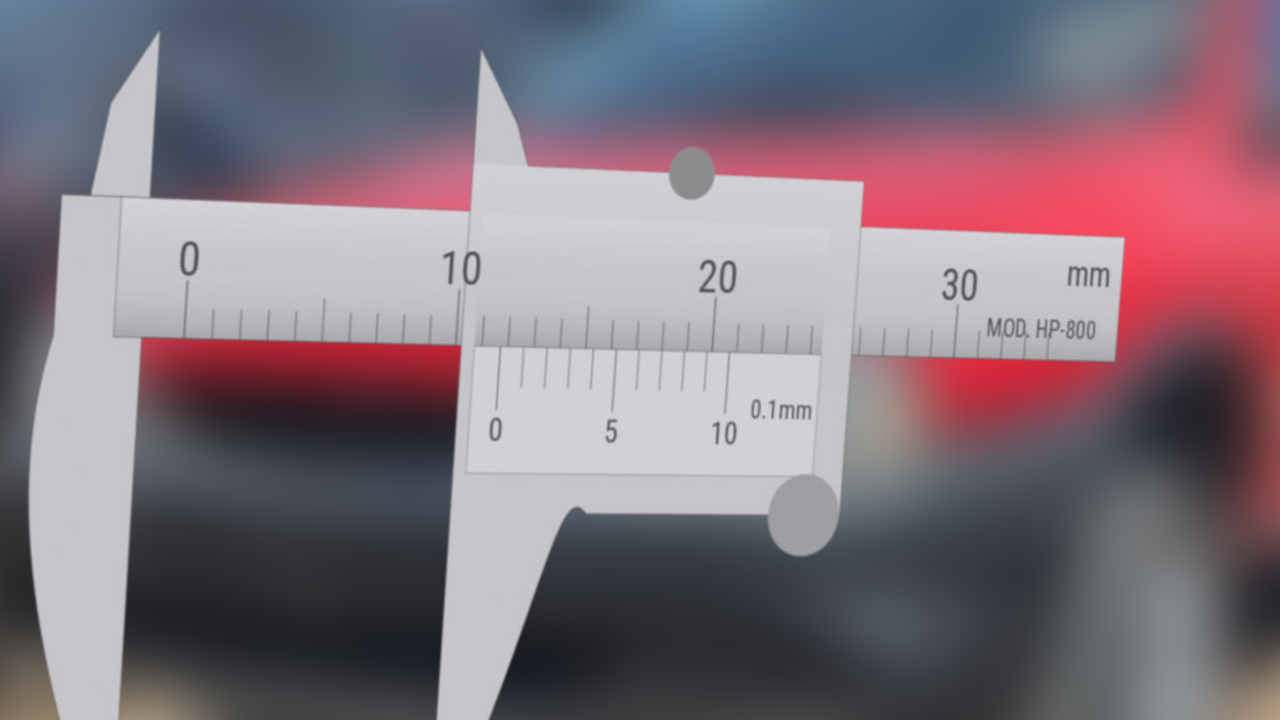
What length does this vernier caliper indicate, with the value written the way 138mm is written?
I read 11.7mm
